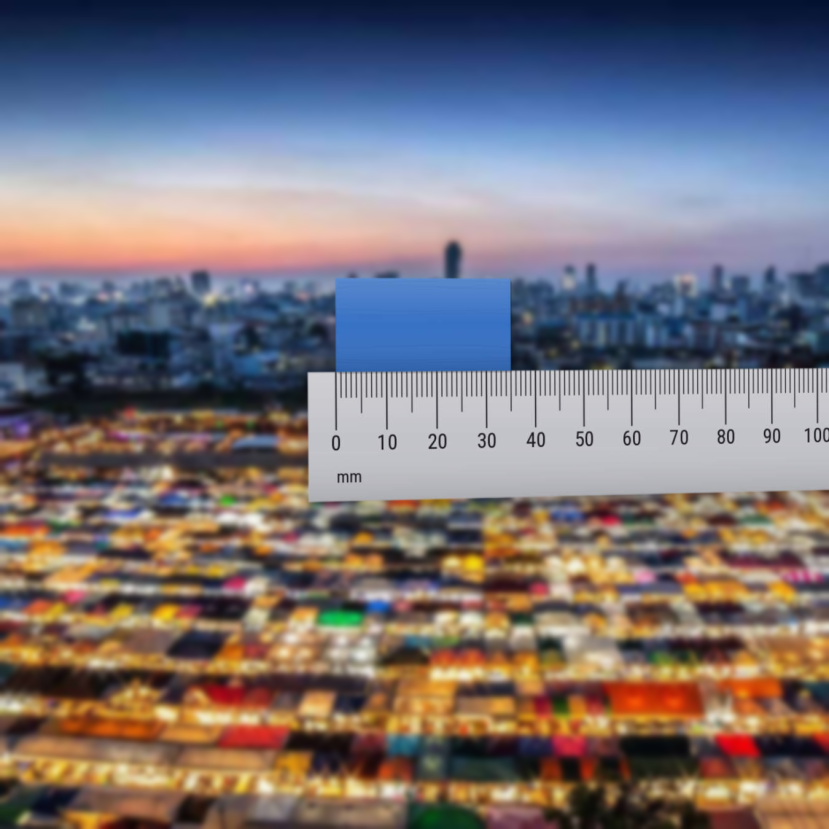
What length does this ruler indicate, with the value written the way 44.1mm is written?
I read 35mm
